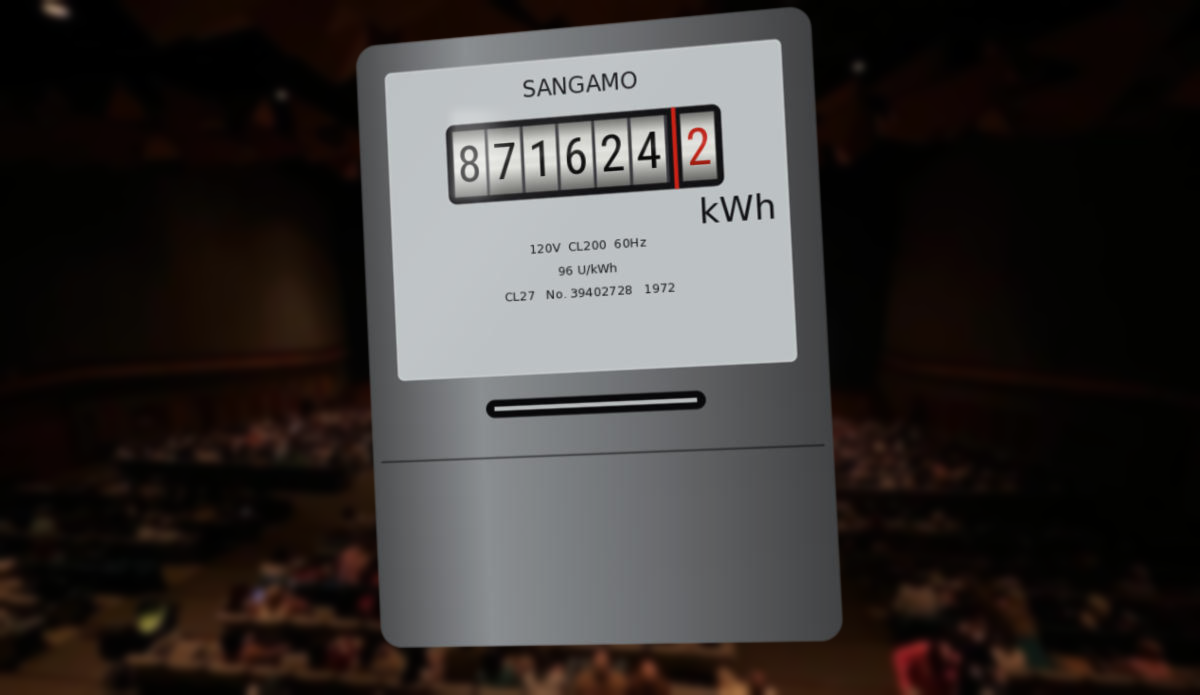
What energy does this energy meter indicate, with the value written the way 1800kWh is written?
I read 871624.2kWh
